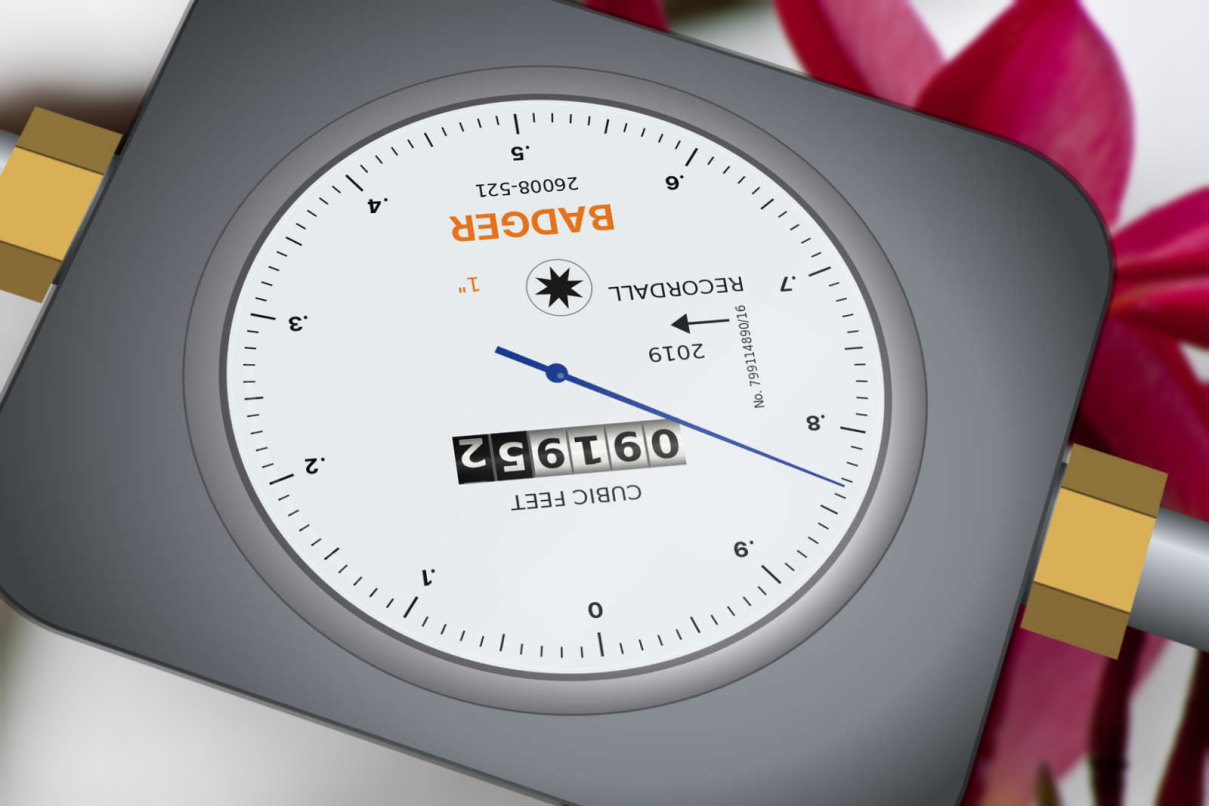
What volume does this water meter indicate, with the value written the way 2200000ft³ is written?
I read 91951.83ft³
